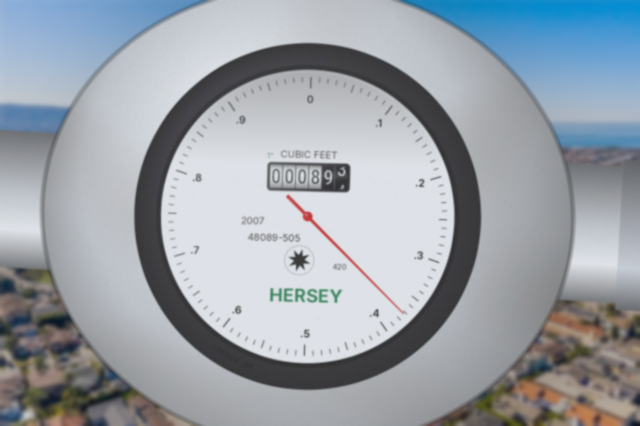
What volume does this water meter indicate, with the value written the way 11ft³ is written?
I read 893.37ft³
